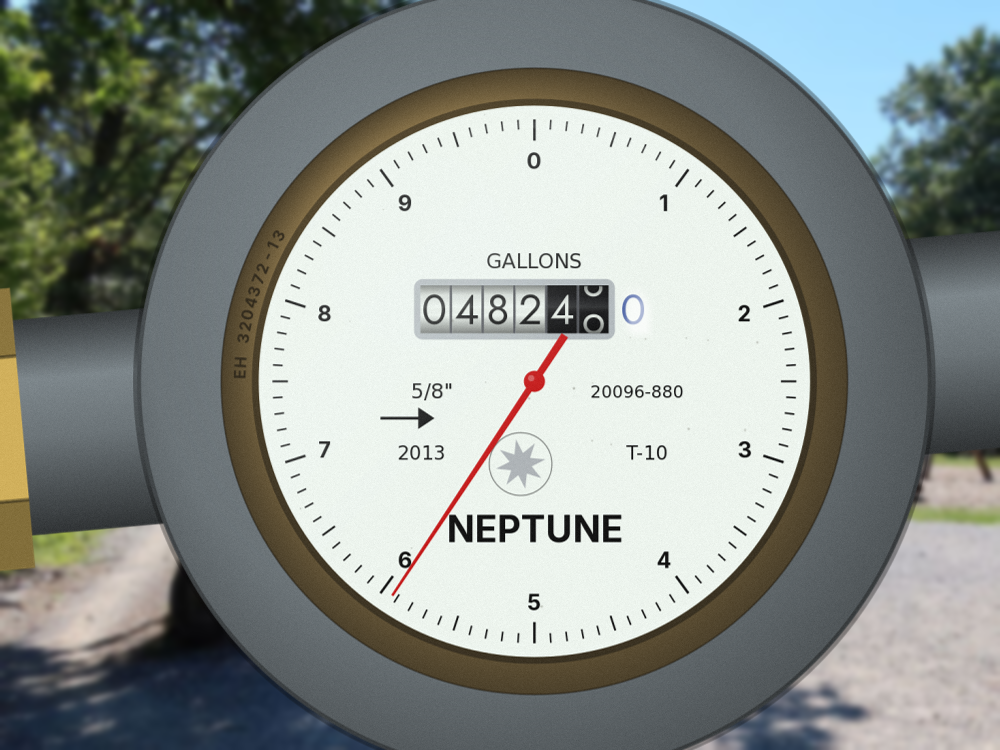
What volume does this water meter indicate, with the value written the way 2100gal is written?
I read 482485.9gal
